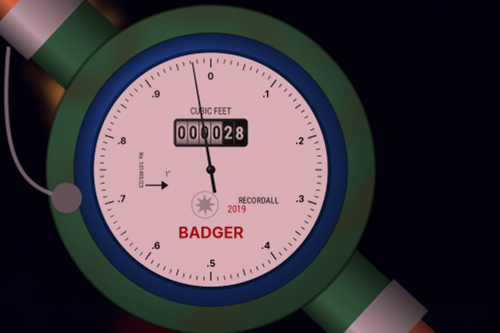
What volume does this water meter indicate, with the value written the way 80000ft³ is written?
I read 27.97ft³
